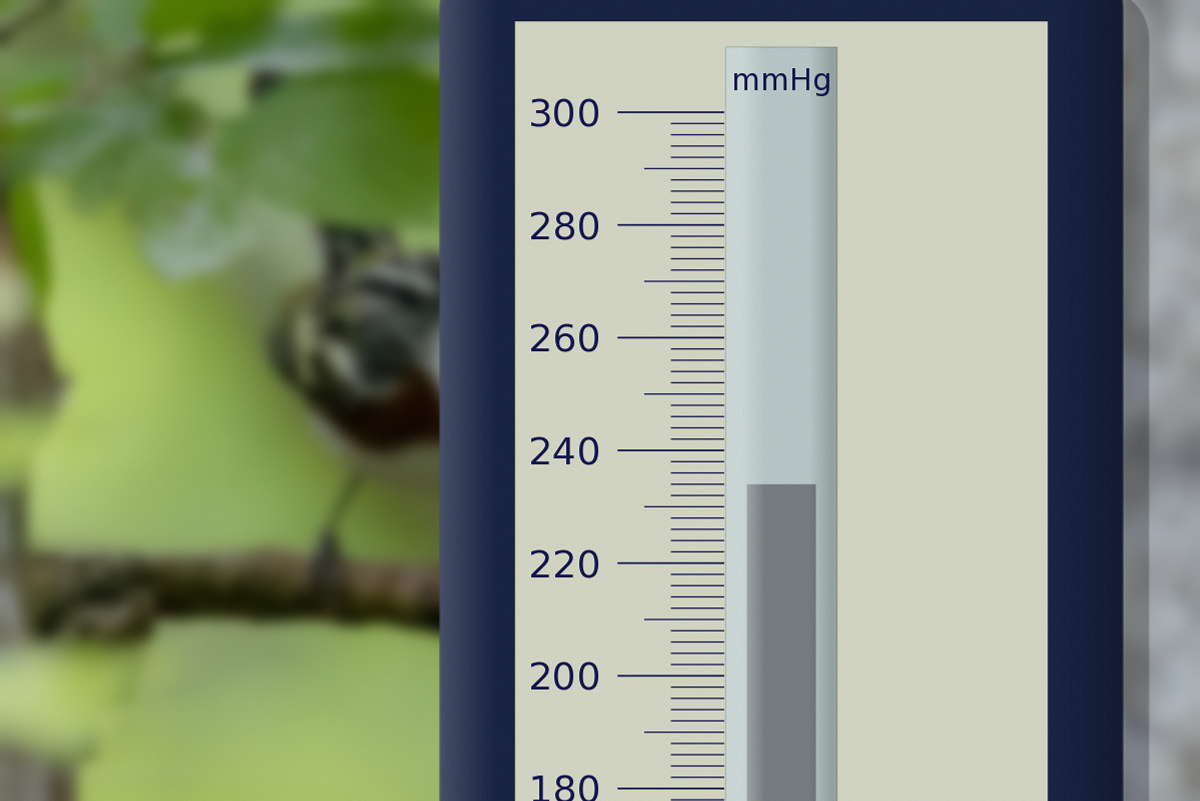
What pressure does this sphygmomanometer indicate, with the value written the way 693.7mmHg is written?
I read 234mmHg
